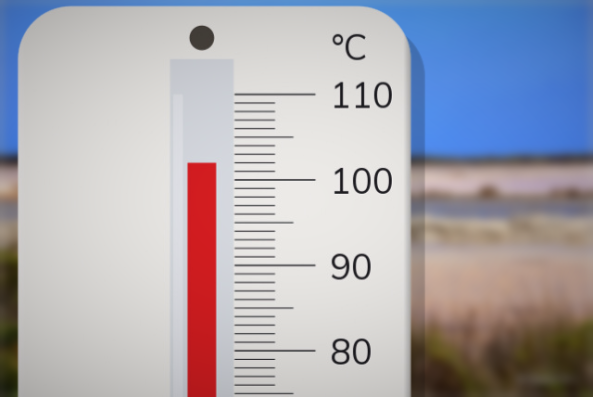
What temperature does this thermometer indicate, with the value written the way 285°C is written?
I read 102°C
